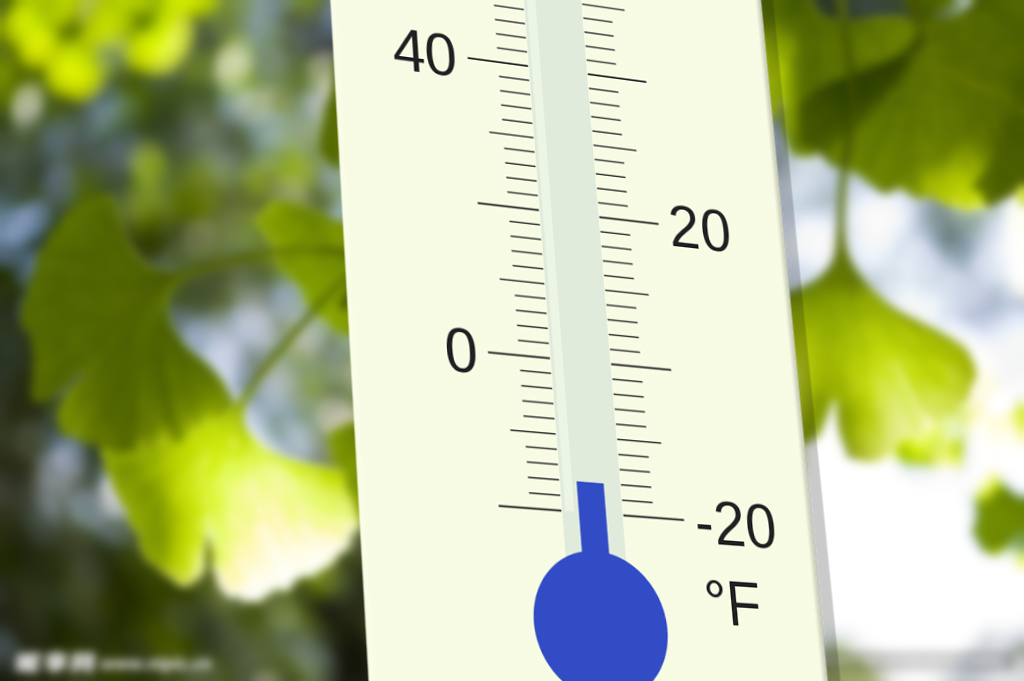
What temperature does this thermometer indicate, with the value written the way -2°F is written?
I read -16°F
